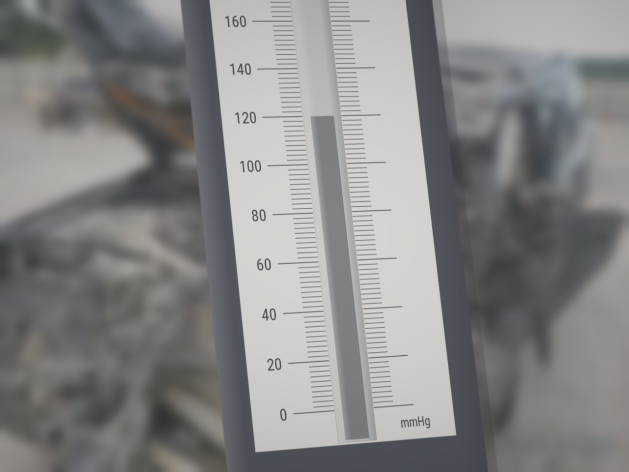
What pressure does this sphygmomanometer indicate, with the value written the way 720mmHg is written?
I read 120mmHg
